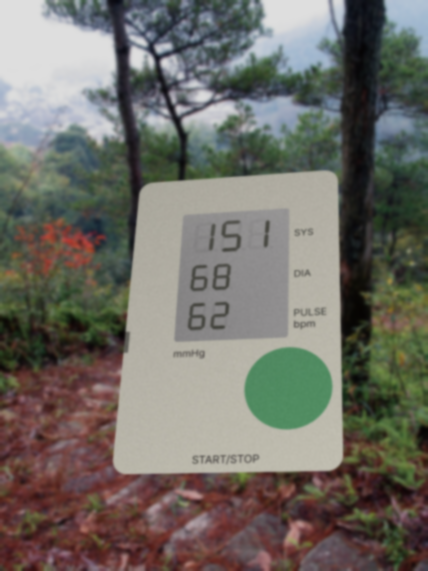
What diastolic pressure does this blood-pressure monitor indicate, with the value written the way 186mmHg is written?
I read 68mmHg
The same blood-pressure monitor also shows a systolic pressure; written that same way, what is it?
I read 151mmHg
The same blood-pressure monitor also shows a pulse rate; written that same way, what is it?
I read 62bpm
